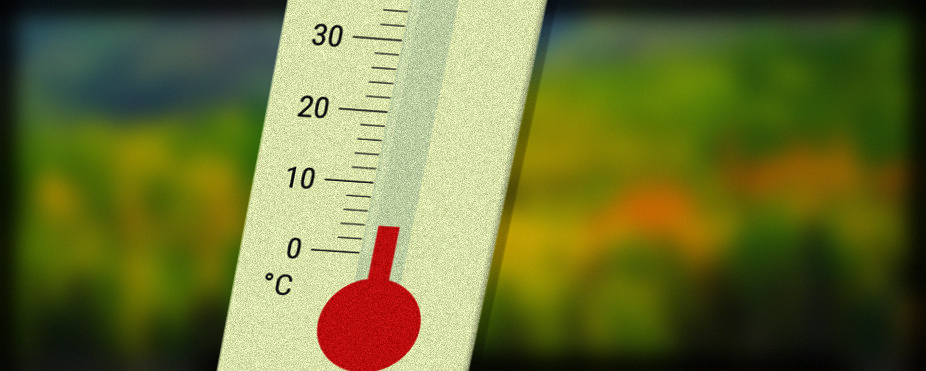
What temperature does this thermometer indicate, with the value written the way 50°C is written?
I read 4°C
